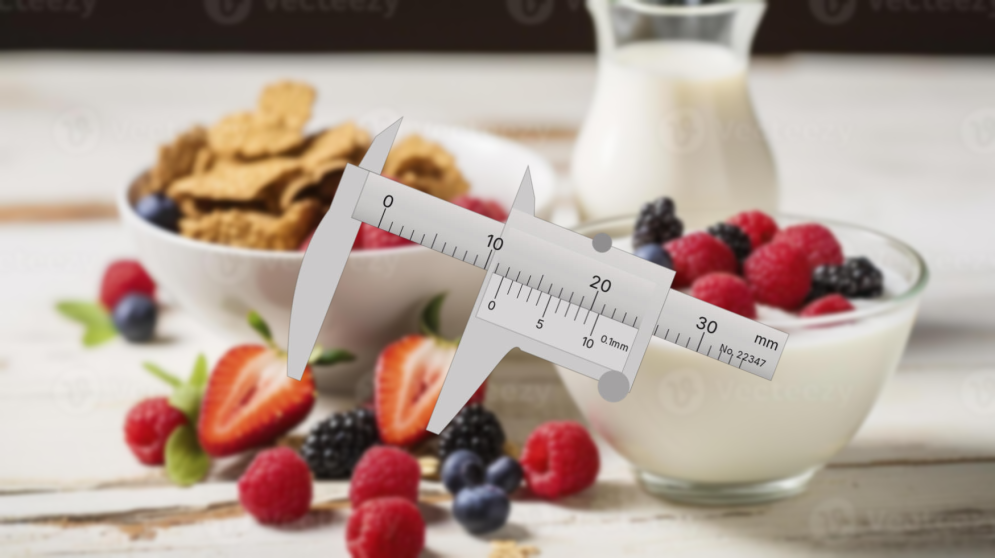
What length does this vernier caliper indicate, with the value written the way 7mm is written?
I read 11.8mm
